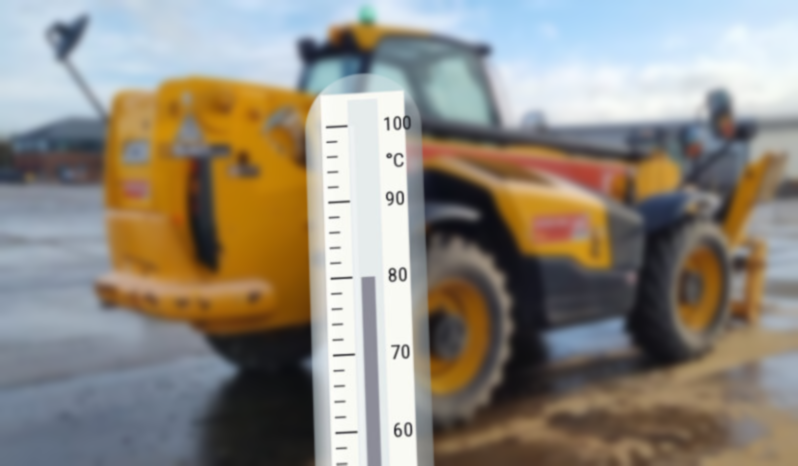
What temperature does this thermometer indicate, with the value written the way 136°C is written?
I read 80°C
